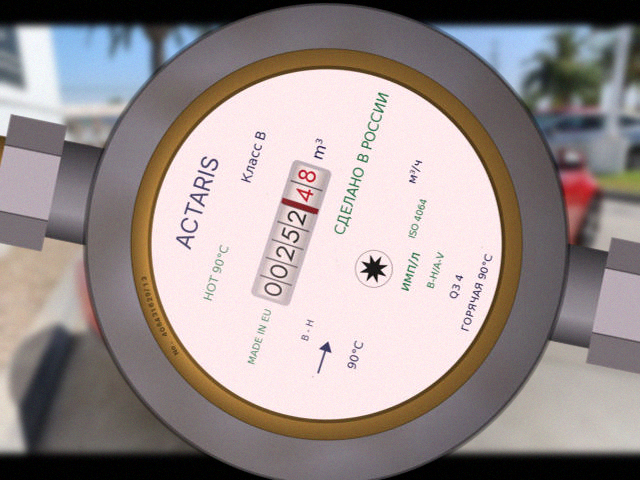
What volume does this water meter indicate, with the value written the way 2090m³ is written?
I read 252.48m³
